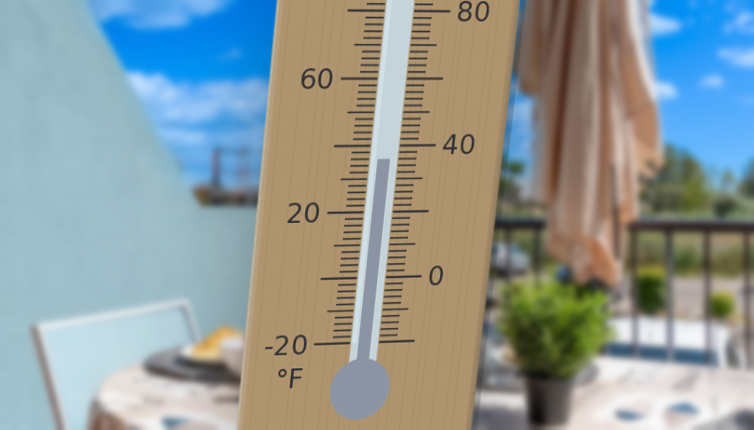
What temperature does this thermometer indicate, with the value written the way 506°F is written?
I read 36°F
